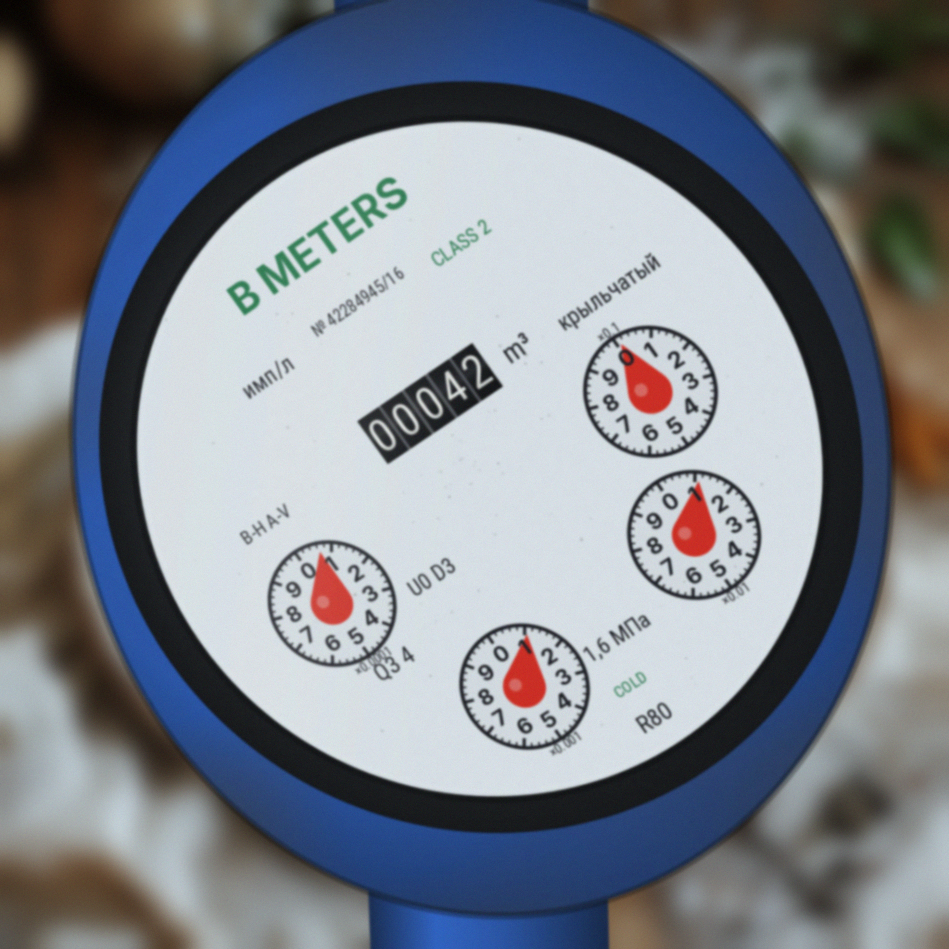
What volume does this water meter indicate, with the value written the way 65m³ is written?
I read 42.0110m³
